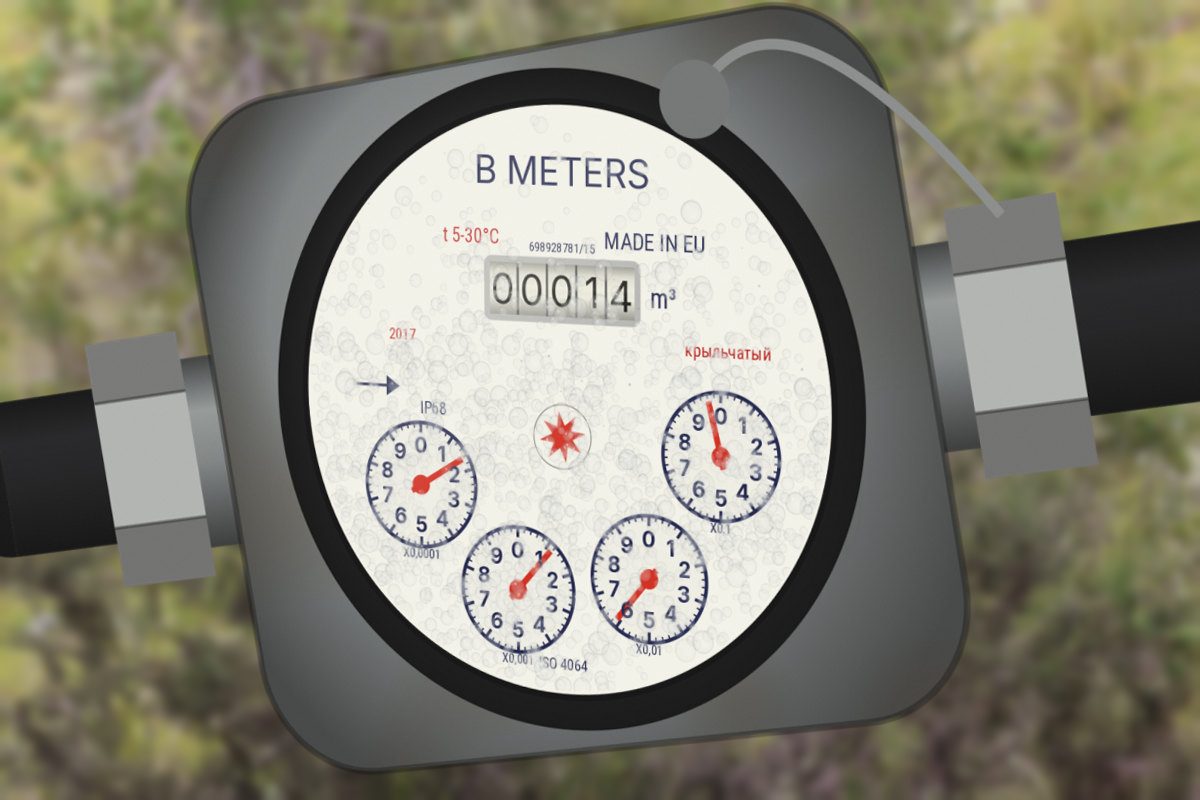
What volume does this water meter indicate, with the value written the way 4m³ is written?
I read 13.9611m³
